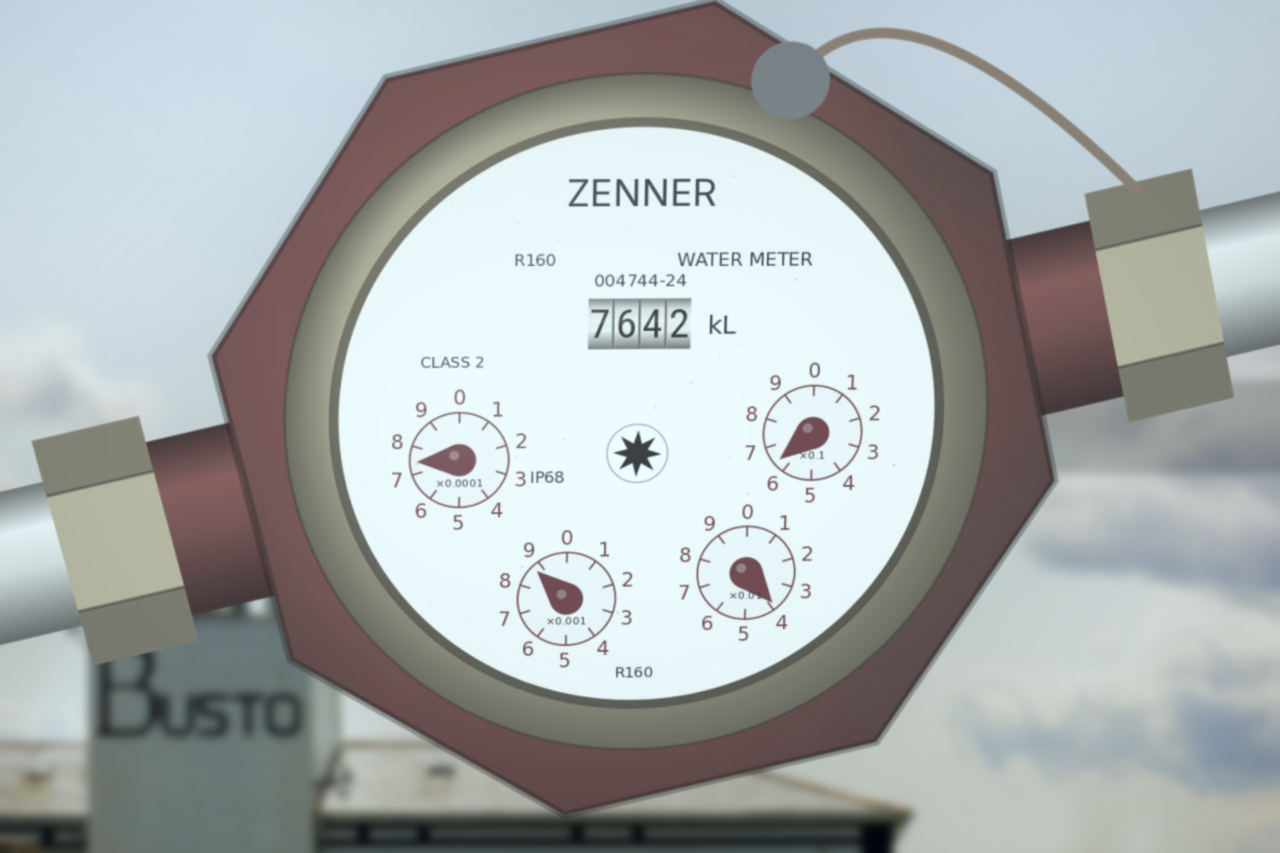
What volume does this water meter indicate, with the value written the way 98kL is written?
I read 7642.6387kL
